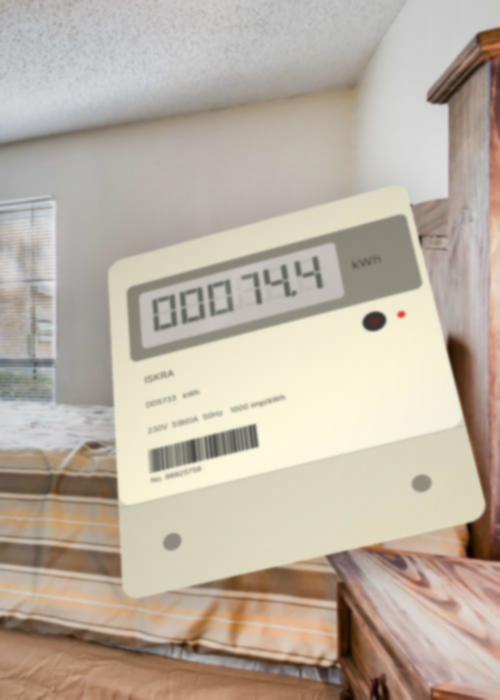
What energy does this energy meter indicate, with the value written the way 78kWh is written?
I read 74.4kWh
